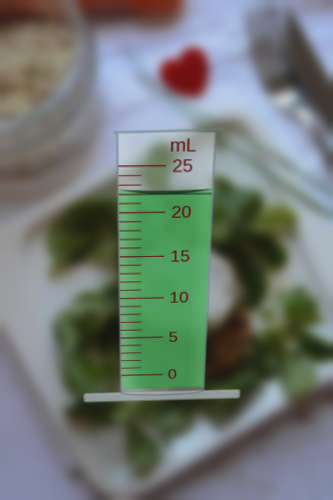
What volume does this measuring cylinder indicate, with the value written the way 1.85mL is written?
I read 22mL
